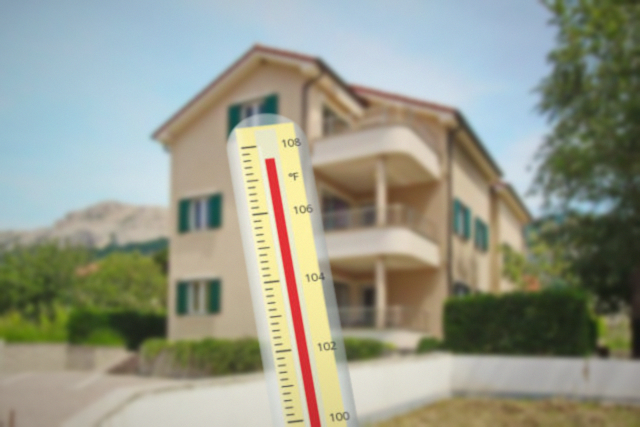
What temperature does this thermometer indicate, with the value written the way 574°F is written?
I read 107.6°F
